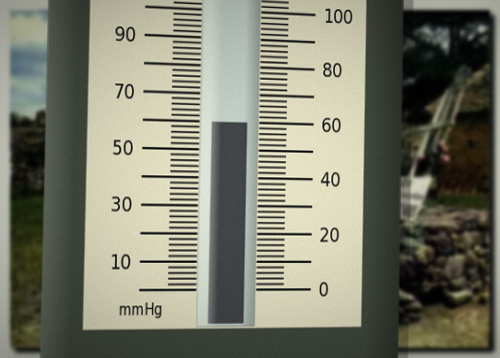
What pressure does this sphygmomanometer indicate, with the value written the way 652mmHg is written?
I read 60mmHg
